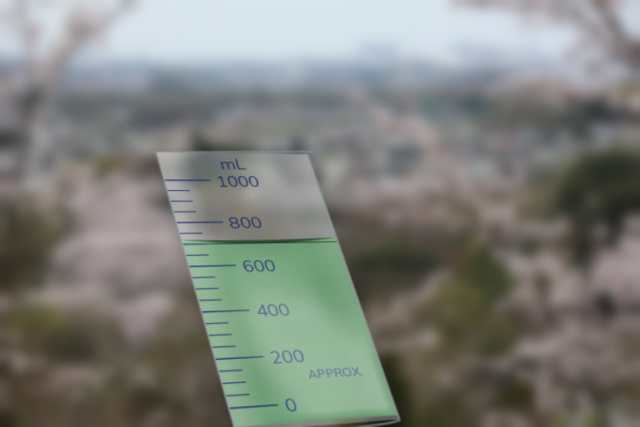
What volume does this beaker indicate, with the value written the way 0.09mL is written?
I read 700mL
